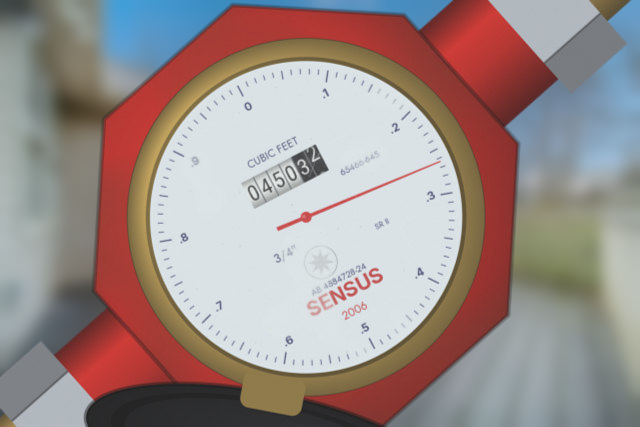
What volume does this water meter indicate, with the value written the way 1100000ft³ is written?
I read 45032.26ft³
